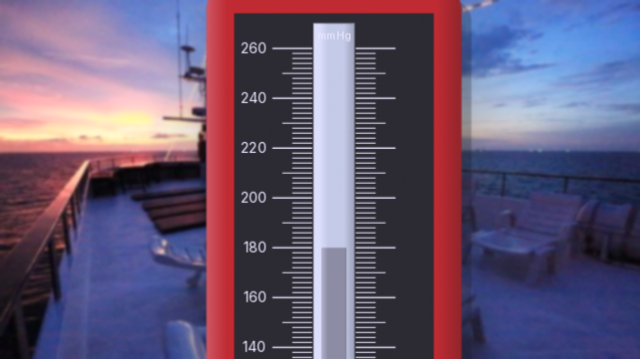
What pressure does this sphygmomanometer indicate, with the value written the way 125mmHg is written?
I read 180mmHg
